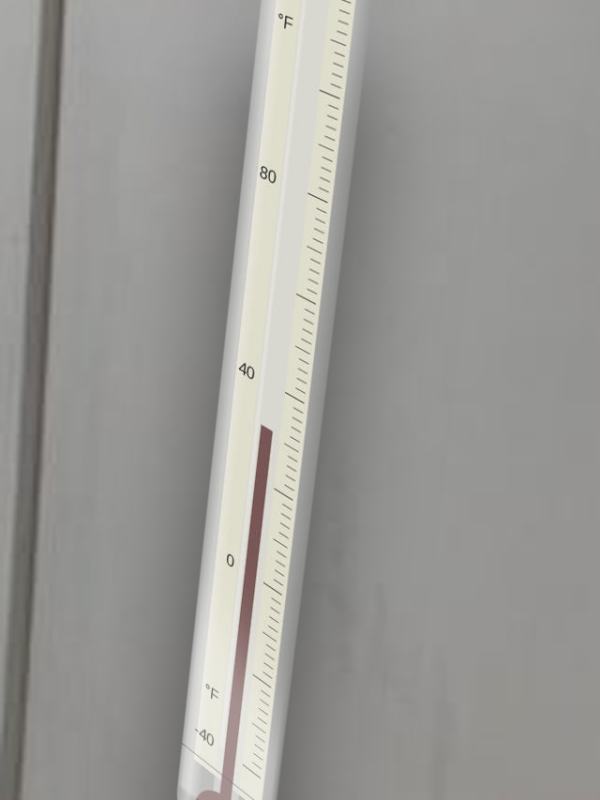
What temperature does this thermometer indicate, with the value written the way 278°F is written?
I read 31°F
